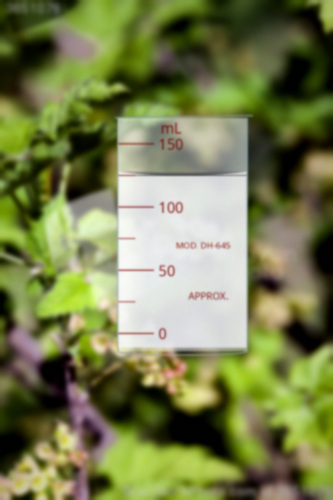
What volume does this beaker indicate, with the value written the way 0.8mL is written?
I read 125mL
